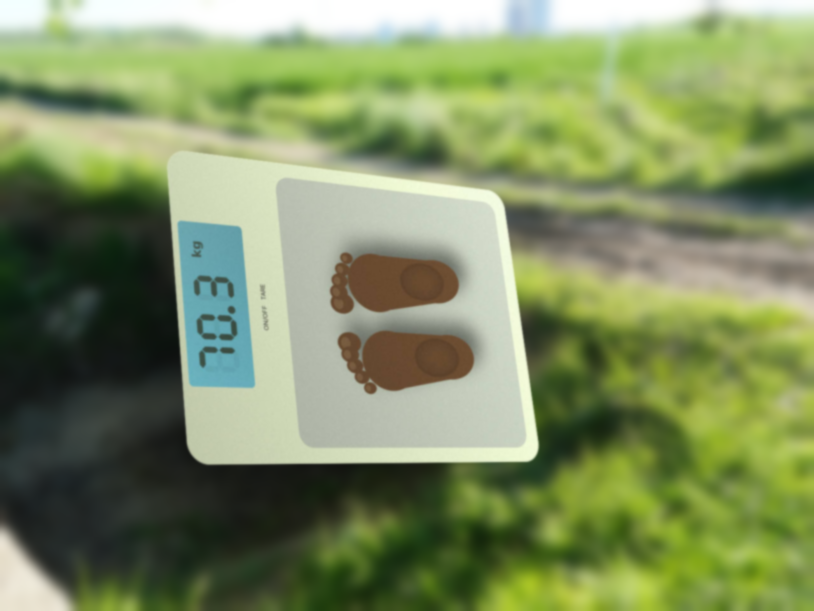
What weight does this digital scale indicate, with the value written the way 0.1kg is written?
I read 70.3kg
